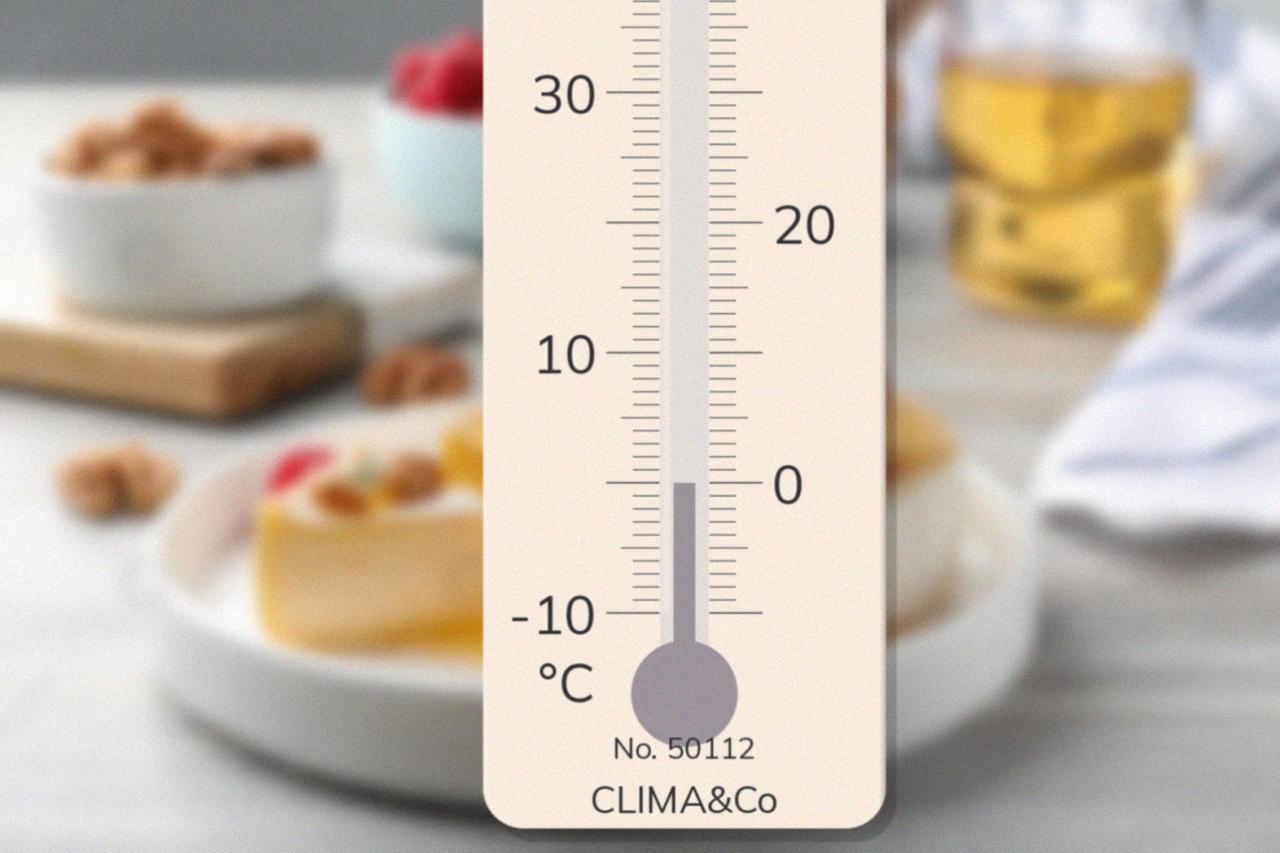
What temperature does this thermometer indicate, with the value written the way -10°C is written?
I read 0°C
